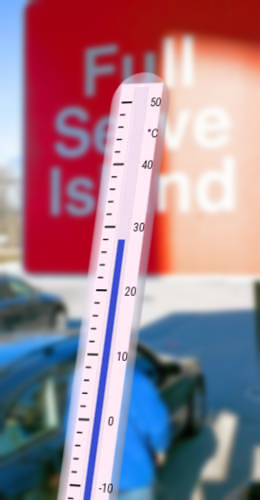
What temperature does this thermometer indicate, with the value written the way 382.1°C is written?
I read 28°C
